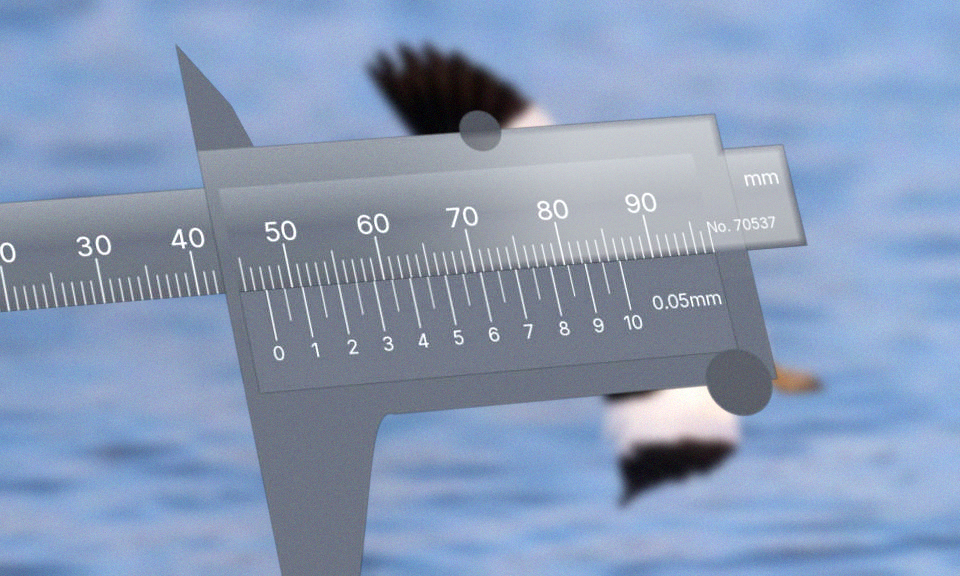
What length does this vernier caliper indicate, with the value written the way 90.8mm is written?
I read 47.2mm
